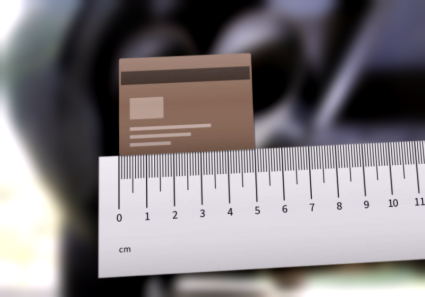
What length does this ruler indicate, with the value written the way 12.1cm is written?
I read 5cm
